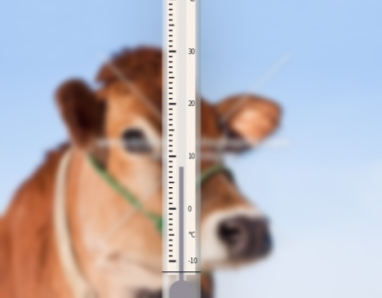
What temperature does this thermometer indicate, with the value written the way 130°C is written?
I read 8°C
